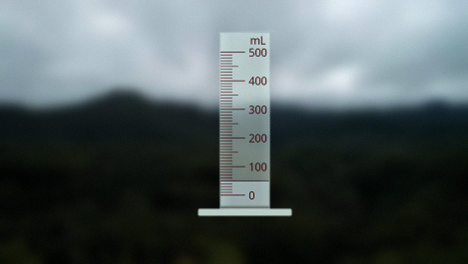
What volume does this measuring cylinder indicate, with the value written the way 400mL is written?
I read 50mL
